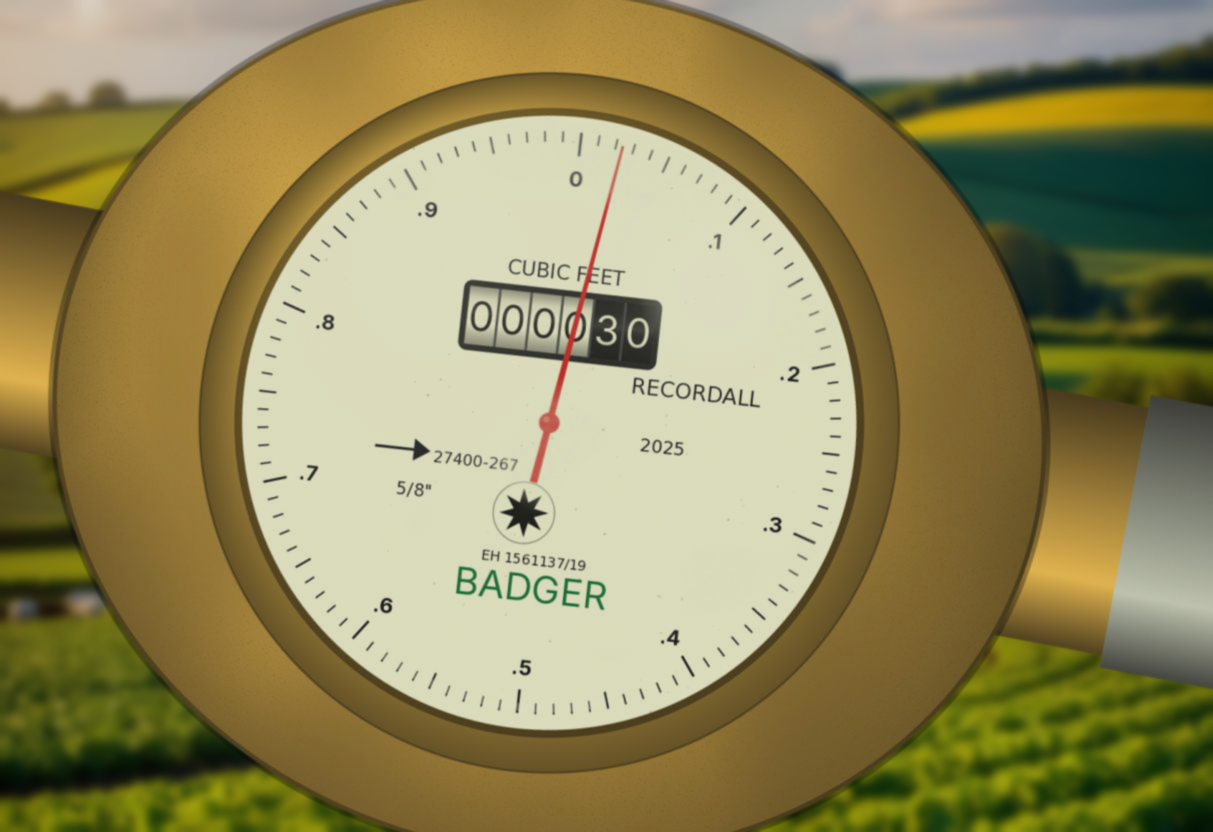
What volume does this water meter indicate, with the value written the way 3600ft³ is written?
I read 30.02ft³
